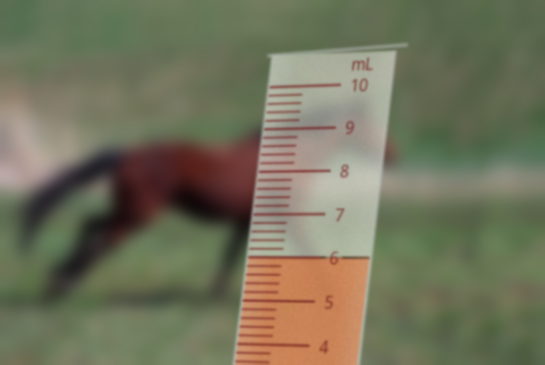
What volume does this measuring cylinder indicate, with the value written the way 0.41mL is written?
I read 6mL
